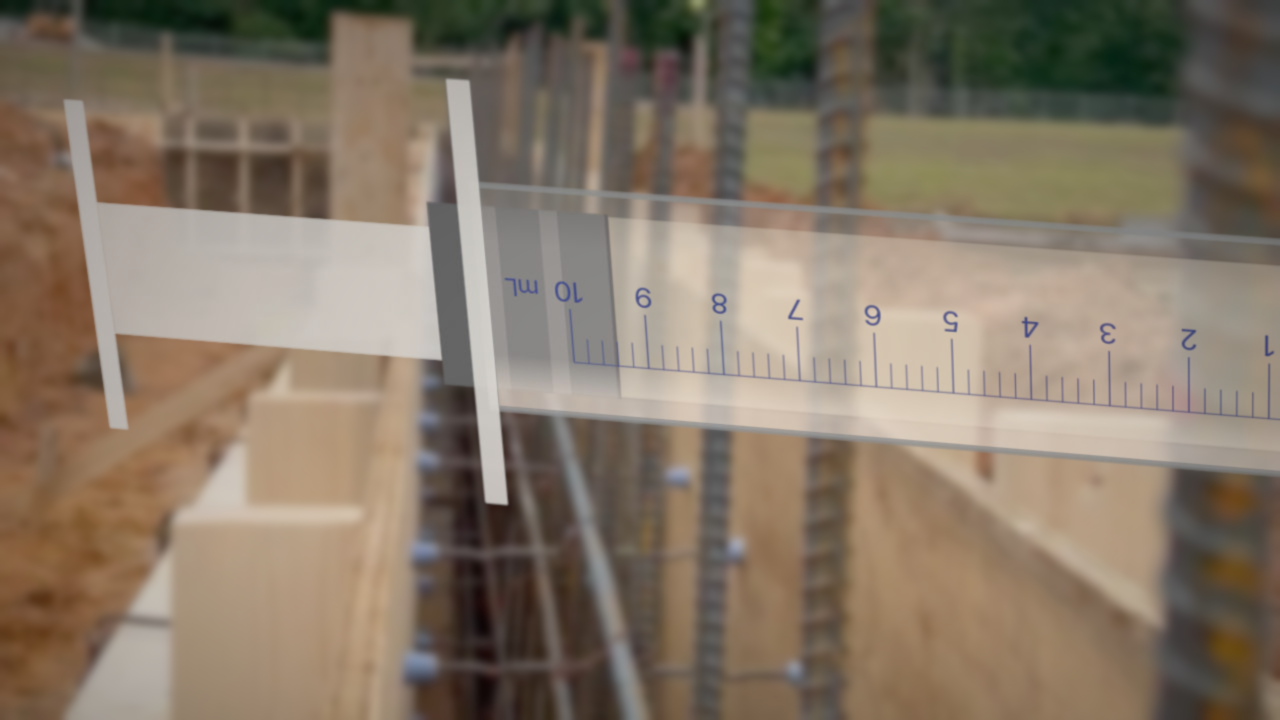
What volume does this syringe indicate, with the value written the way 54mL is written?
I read 9.4mL
